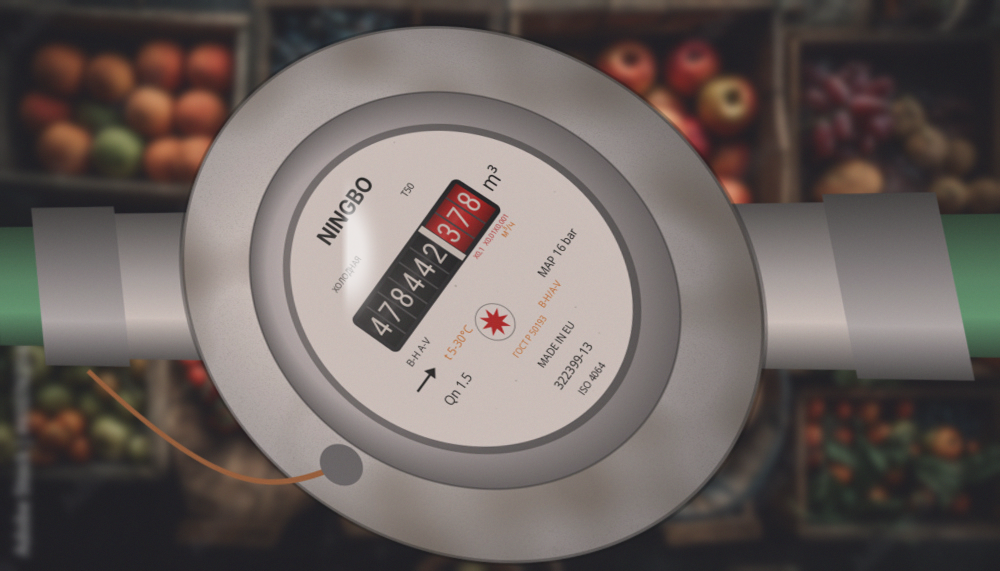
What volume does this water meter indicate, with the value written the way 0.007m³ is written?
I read 478442.378m³
